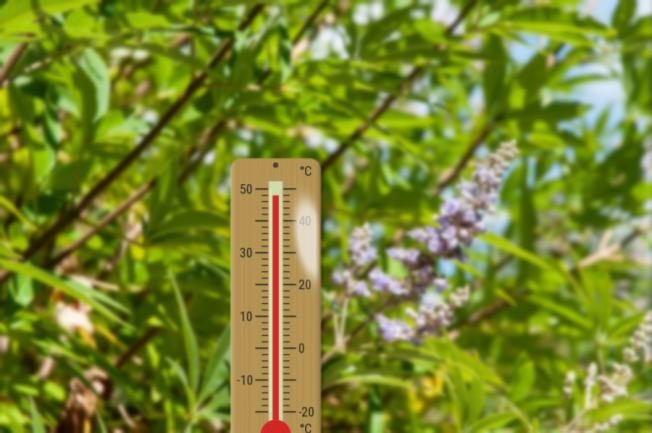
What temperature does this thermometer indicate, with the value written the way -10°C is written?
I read 48°C
